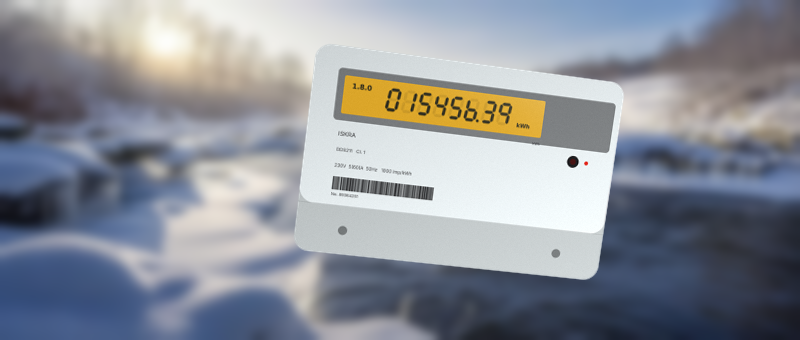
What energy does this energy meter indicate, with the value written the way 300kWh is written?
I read 15456.39kWh
